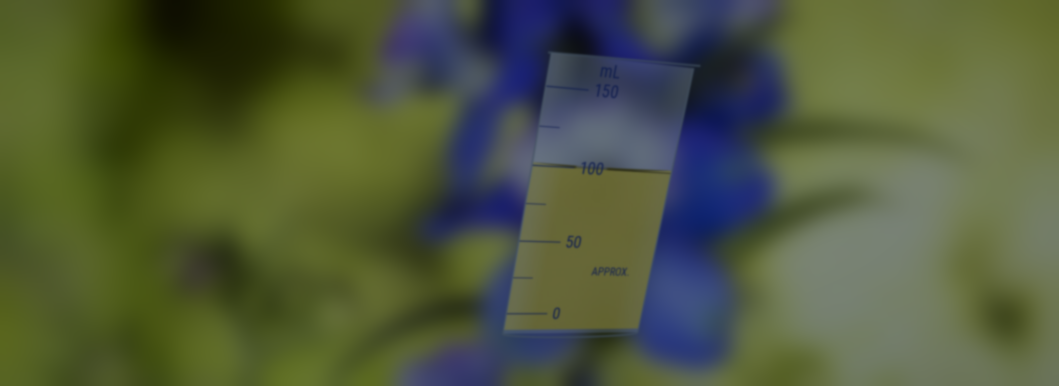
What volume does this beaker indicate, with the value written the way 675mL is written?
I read 100mL
